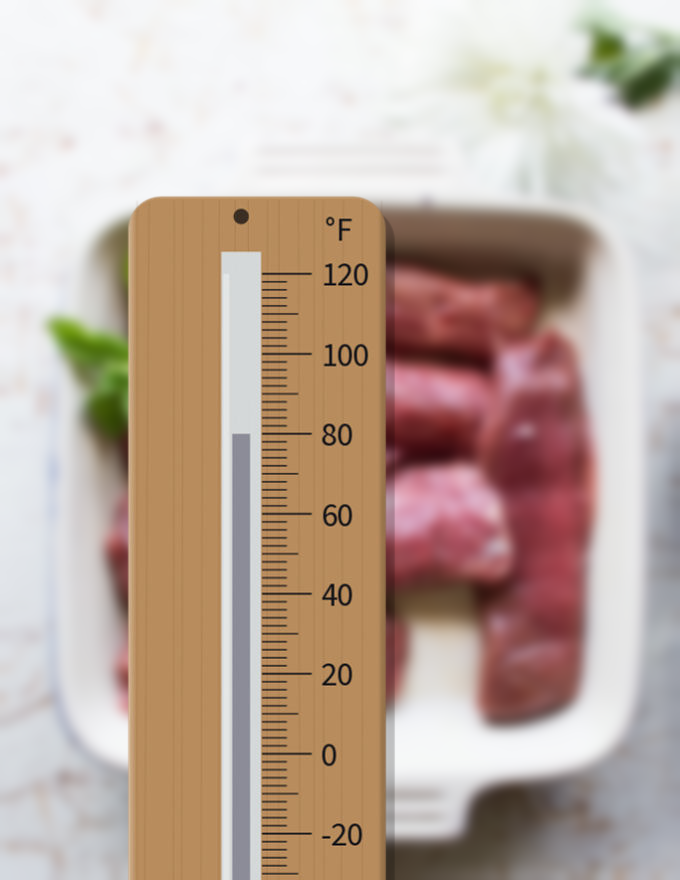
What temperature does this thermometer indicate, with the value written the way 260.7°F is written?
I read 80°F
